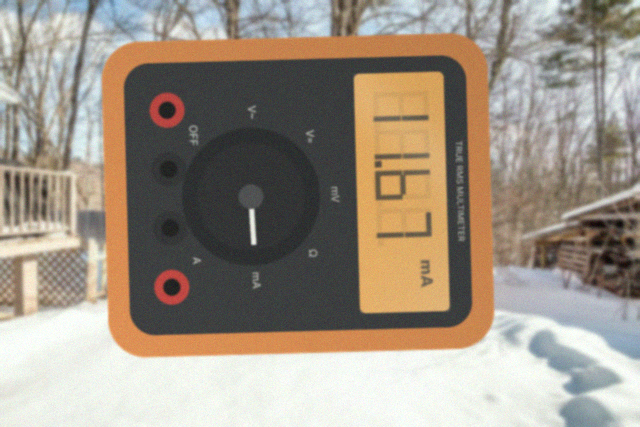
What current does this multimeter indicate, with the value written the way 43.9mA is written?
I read 11.67mA
